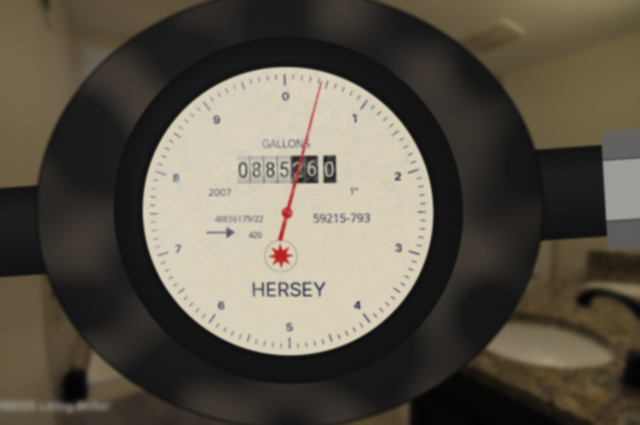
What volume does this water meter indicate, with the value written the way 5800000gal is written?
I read 885260.4gal
